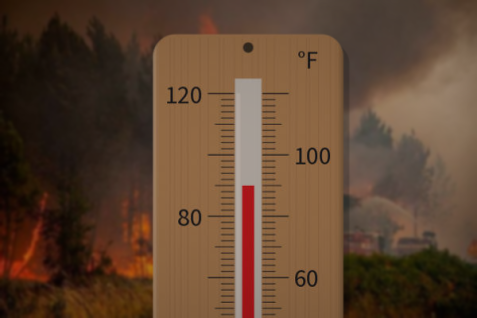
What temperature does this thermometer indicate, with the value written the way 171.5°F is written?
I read 90°F
